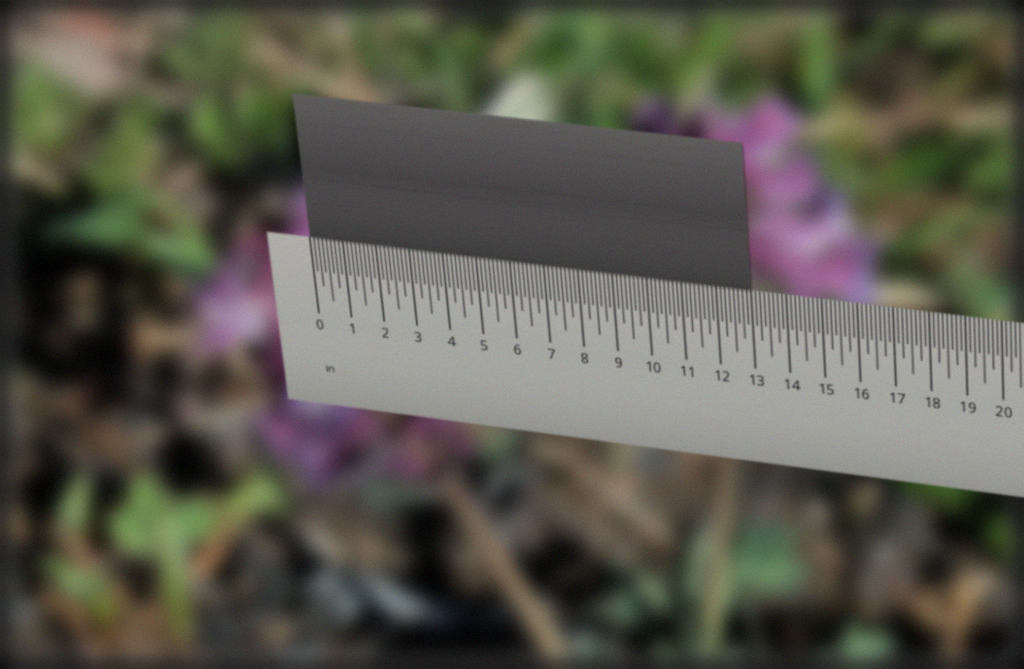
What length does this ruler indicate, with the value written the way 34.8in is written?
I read 13in
